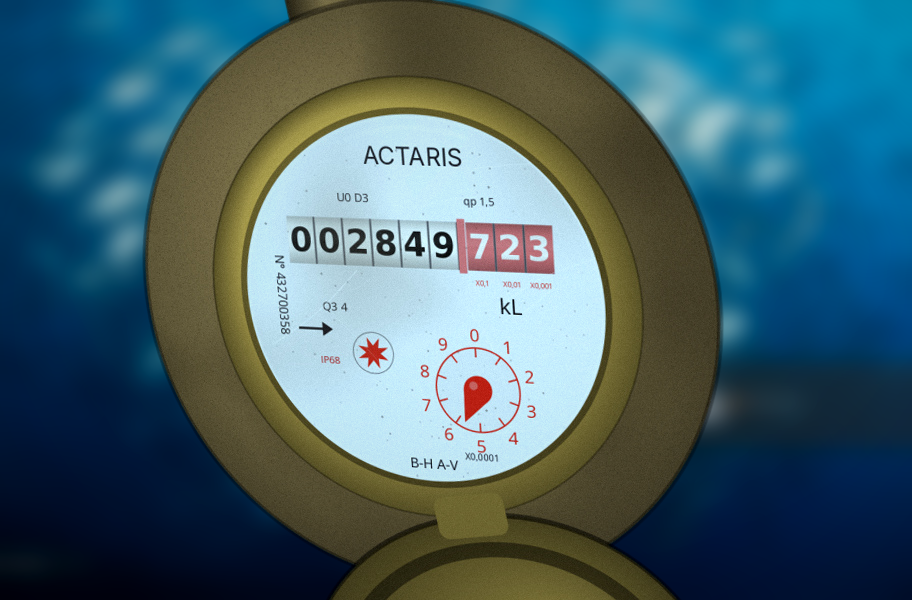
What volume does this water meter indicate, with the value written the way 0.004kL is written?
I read 2849.7235kL
